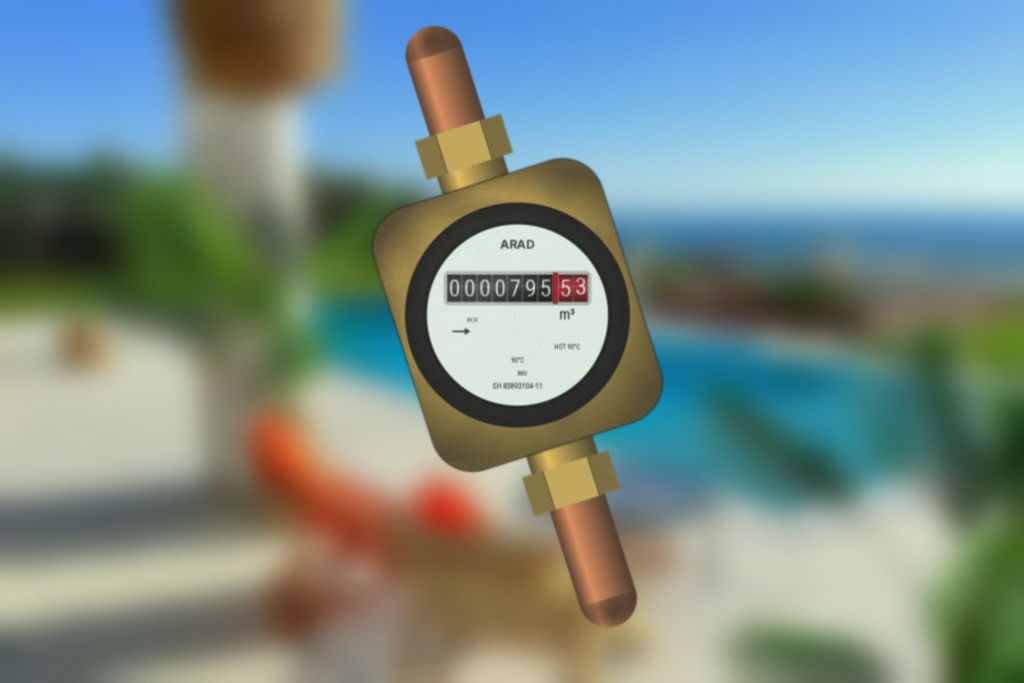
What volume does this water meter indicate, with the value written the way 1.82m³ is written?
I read 795.53m³
